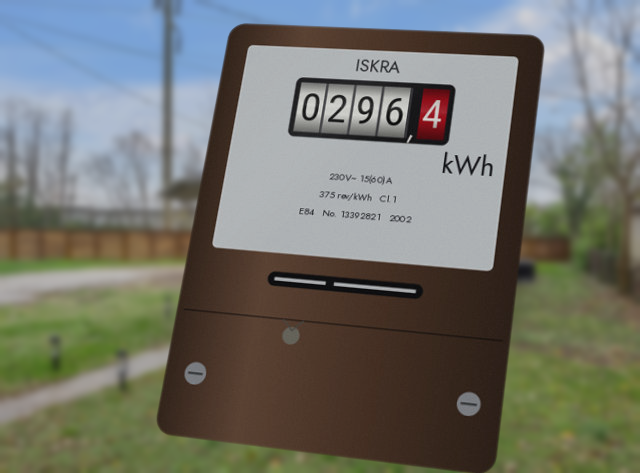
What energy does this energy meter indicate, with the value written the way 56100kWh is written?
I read 296.4kWh
